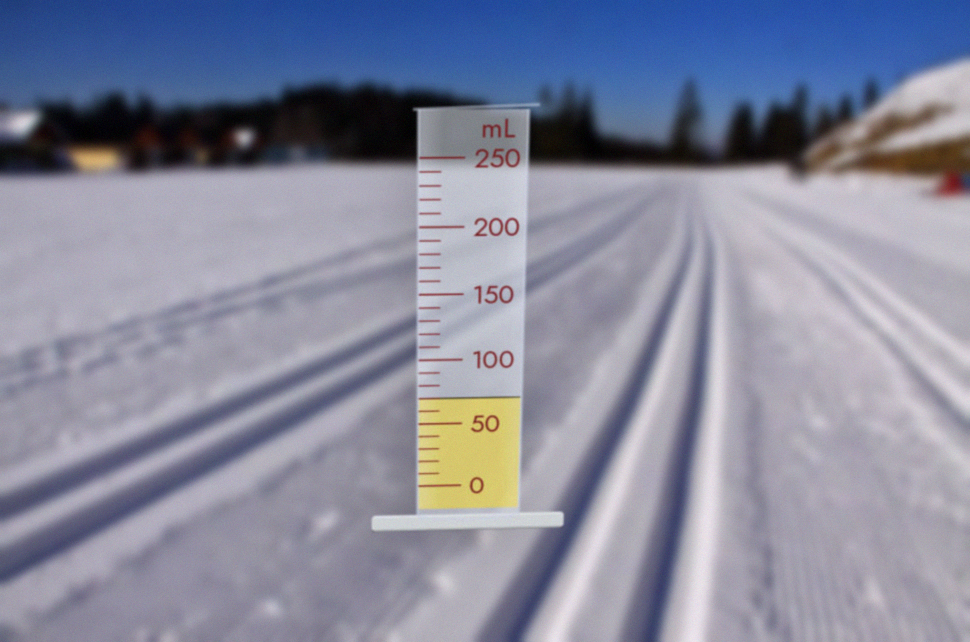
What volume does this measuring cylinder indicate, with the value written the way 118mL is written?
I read 70mL
